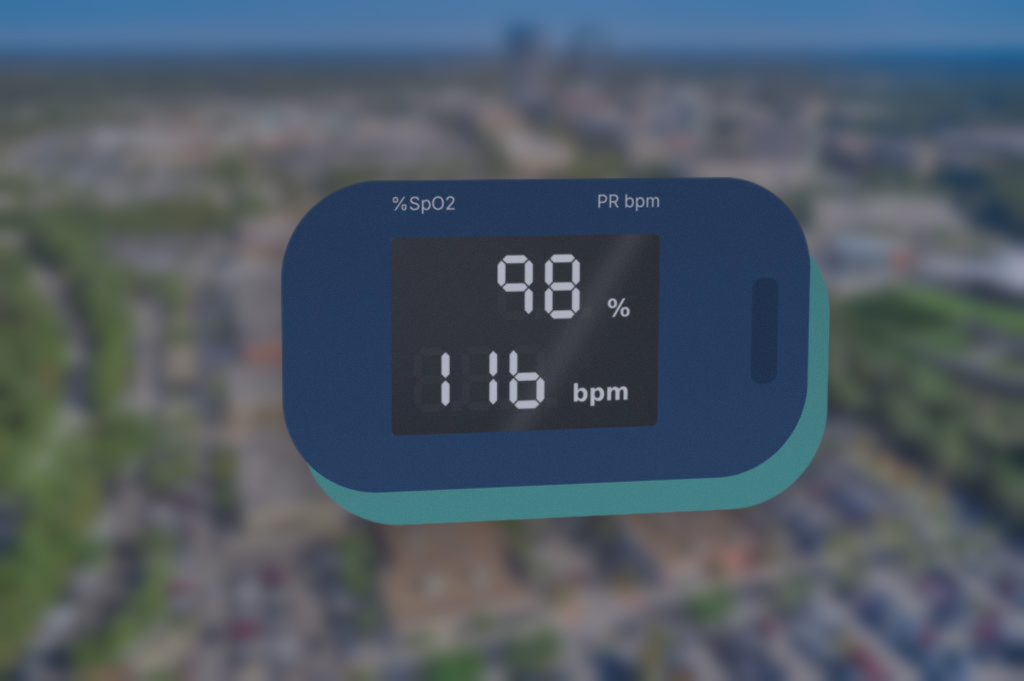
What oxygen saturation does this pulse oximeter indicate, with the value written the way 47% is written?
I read 98%
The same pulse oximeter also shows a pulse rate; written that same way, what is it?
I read 116bpm
